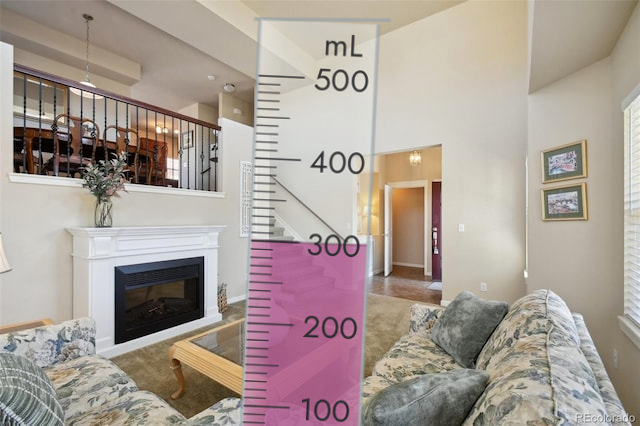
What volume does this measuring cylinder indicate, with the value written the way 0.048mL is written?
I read 300mL
